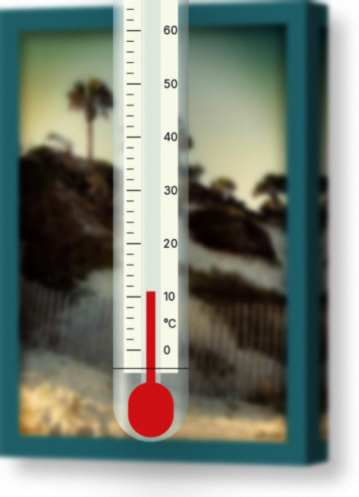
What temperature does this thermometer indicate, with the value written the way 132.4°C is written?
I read 11°C
